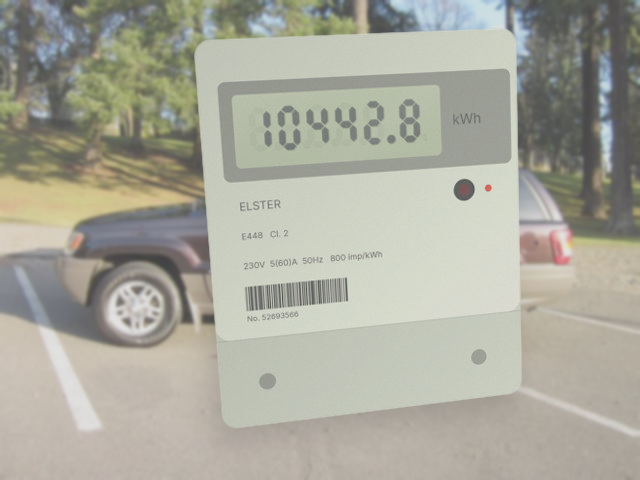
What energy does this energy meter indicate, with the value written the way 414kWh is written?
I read 10442.8kWh
